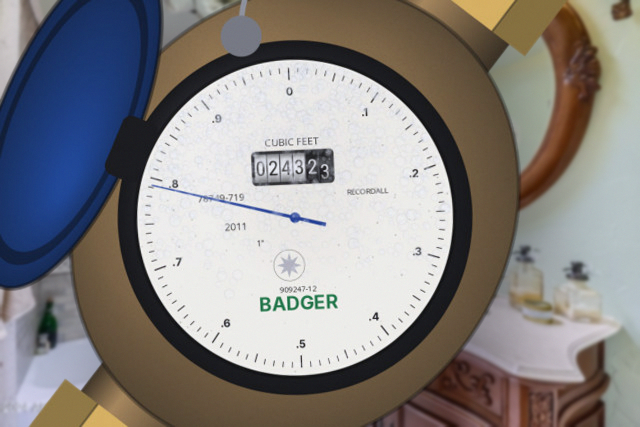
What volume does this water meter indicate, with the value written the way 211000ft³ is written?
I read 24322.79ft³
